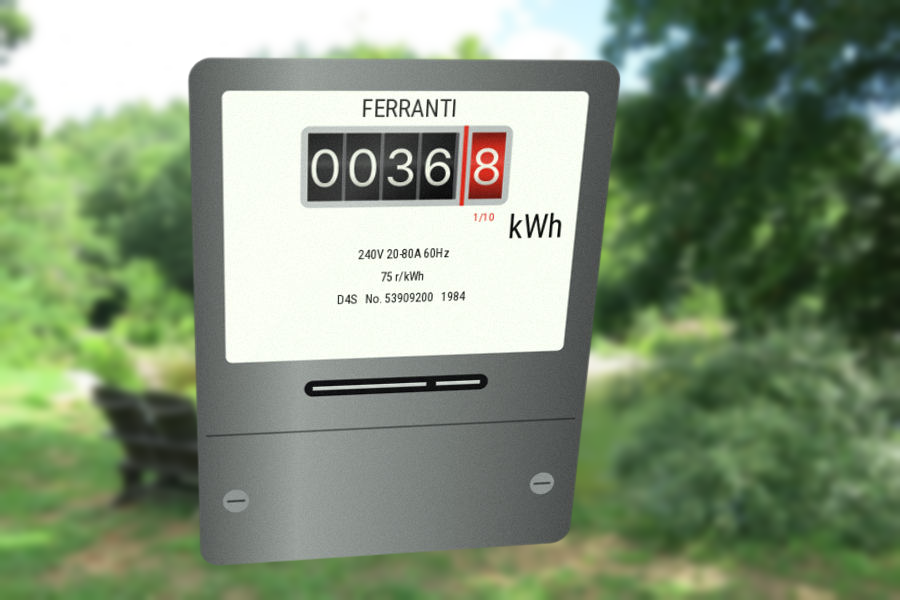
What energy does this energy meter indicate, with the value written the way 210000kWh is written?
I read 36.8kWh
